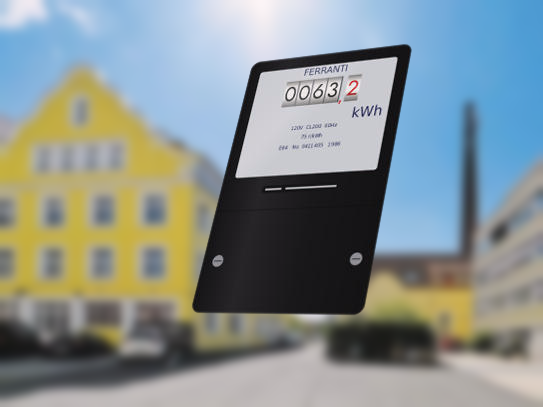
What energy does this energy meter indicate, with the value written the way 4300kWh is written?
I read 63.2kWh
